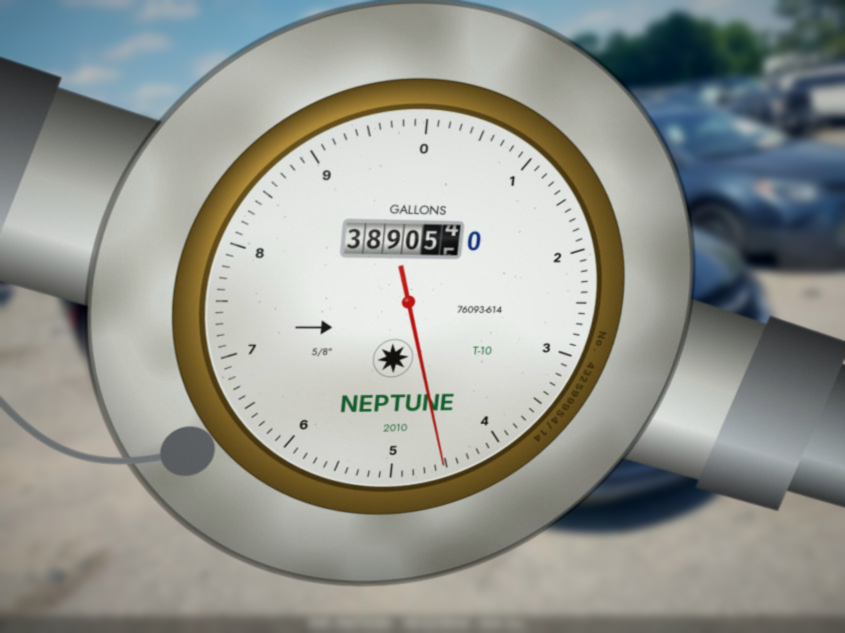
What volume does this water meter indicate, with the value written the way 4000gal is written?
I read 3890544.5gal
